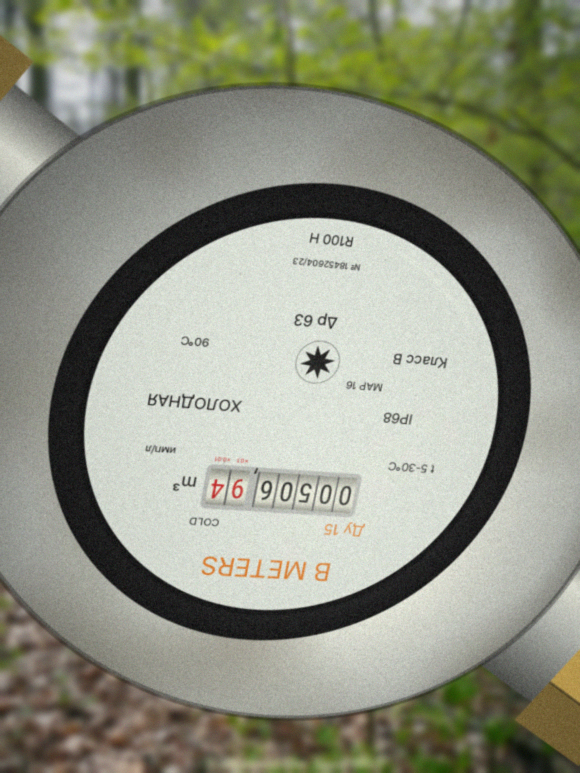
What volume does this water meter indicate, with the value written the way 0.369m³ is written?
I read 506.94m³
